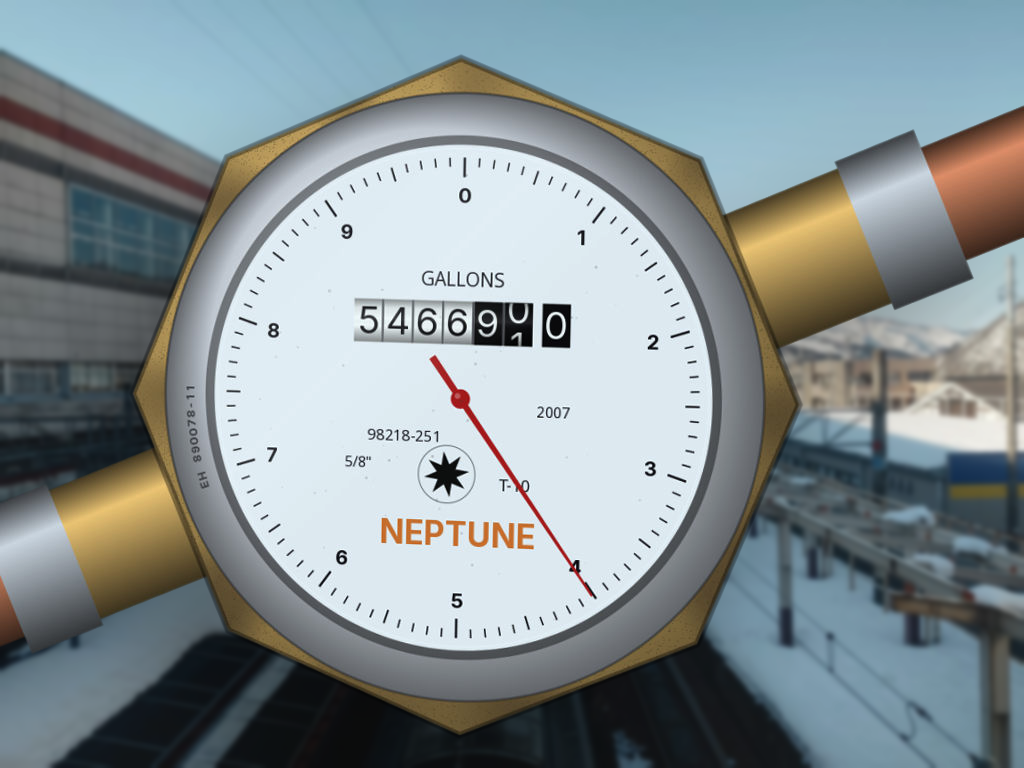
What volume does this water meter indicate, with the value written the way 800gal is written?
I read 5466904.0gal
